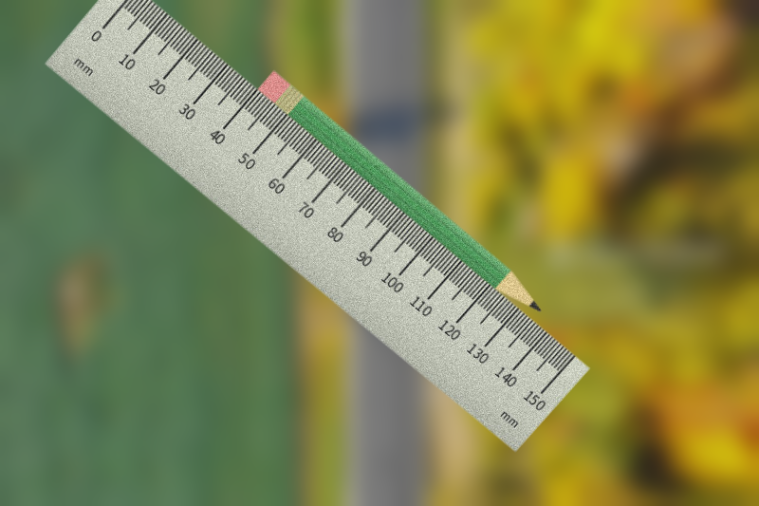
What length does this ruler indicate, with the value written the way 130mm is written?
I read 95mm
